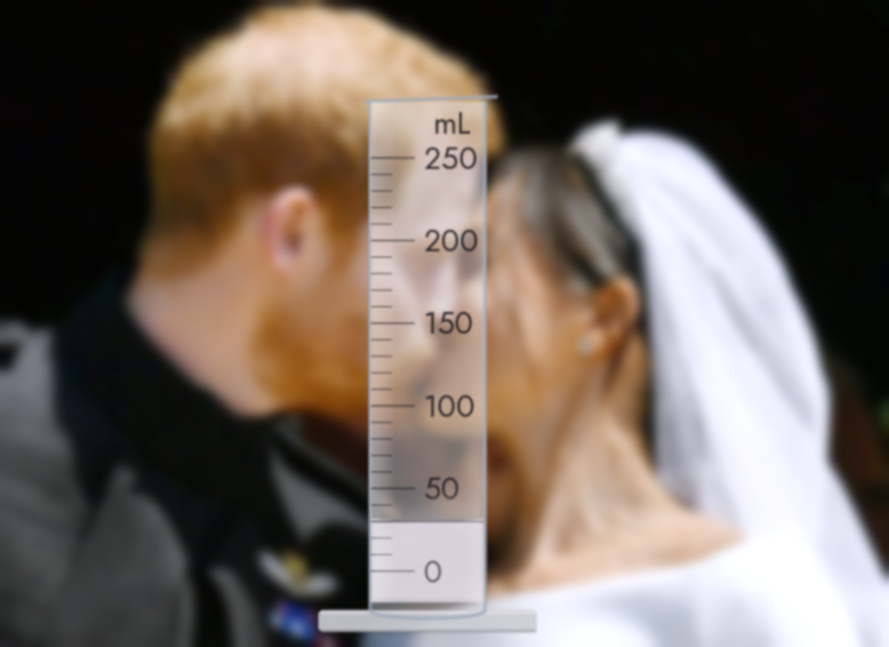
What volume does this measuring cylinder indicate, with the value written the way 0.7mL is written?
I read 30mL
